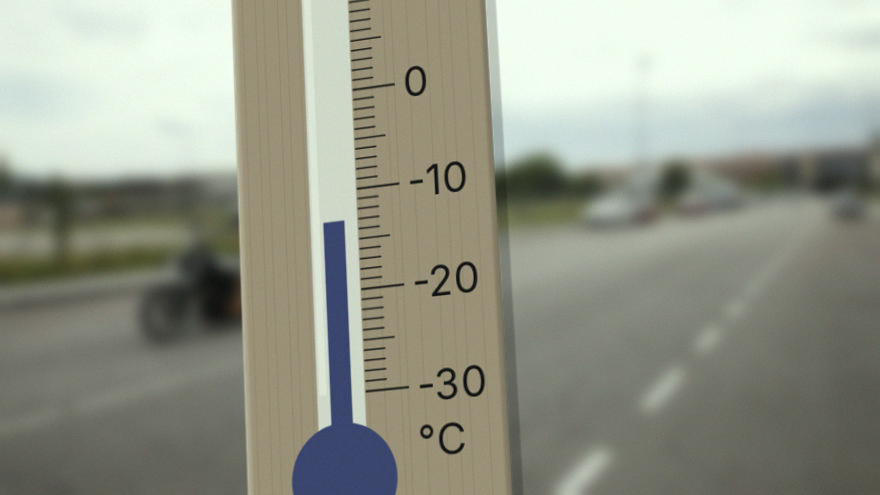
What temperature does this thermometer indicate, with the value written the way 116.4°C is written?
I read -13°C
